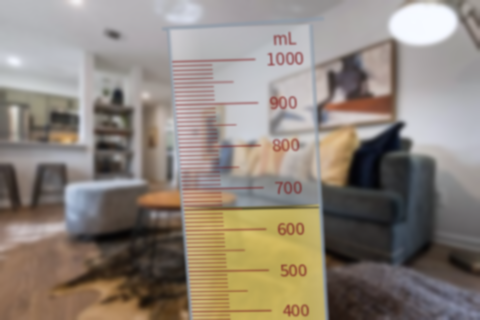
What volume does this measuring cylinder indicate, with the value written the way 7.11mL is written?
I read 650mL
